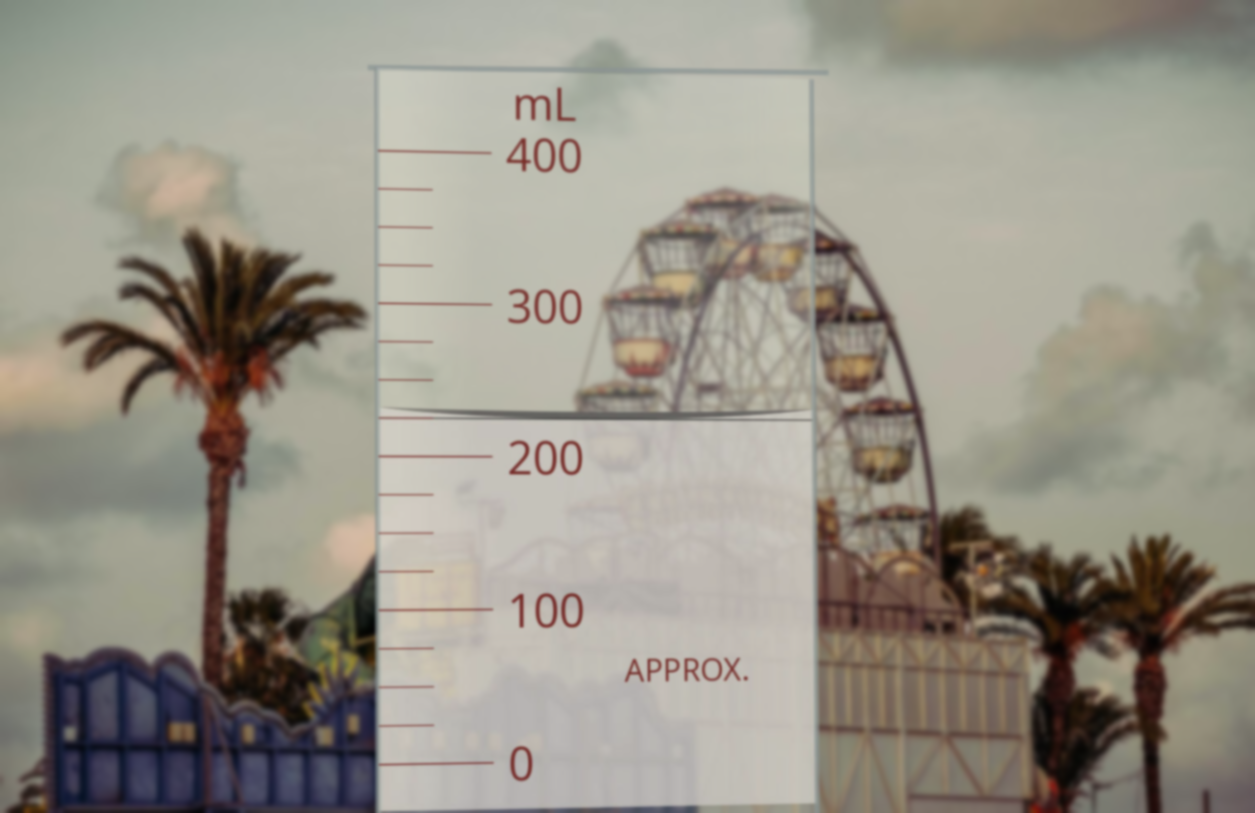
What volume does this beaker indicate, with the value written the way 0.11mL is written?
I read 225mL
